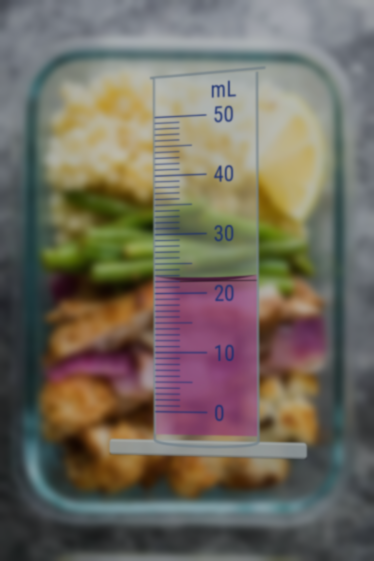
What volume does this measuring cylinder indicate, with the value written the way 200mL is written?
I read 22mL
